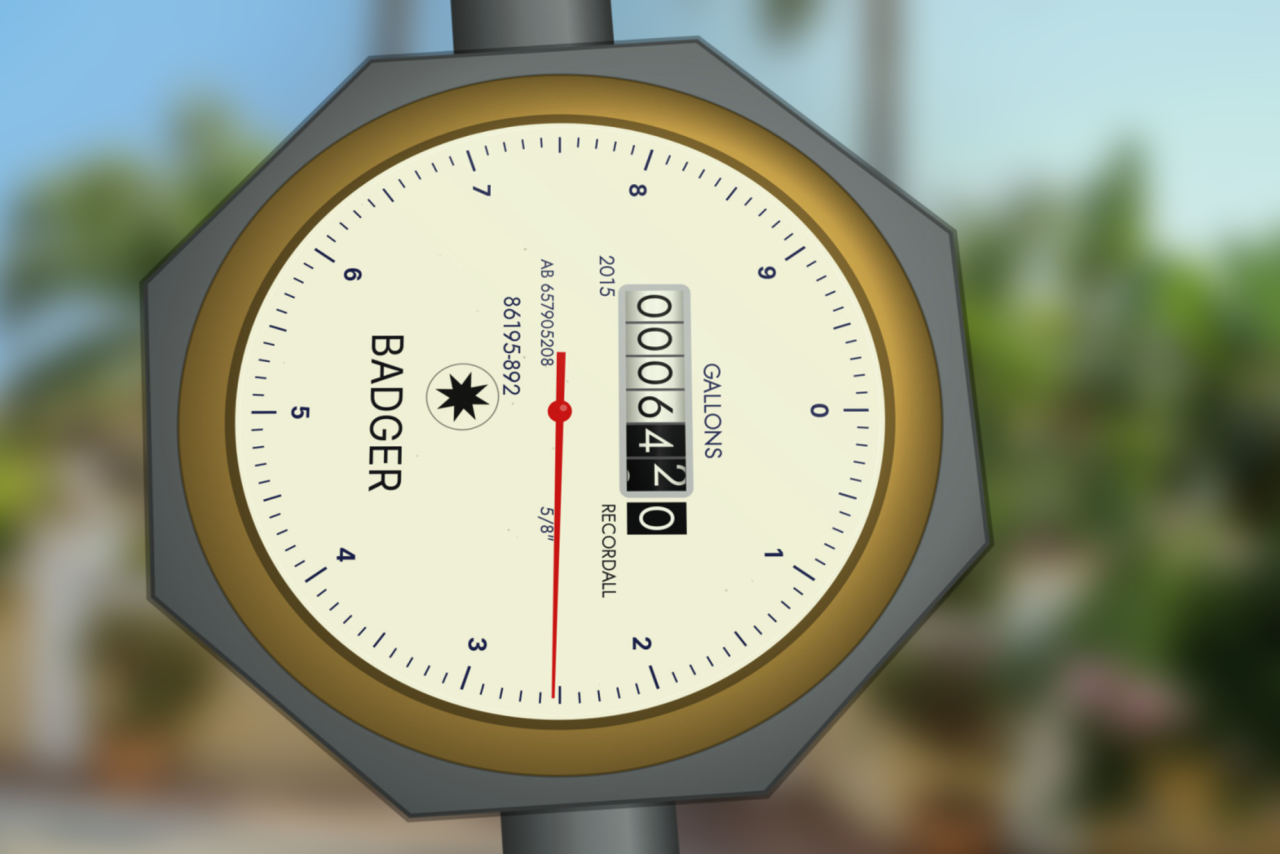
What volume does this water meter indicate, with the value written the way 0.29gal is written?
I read 6422.5gal
